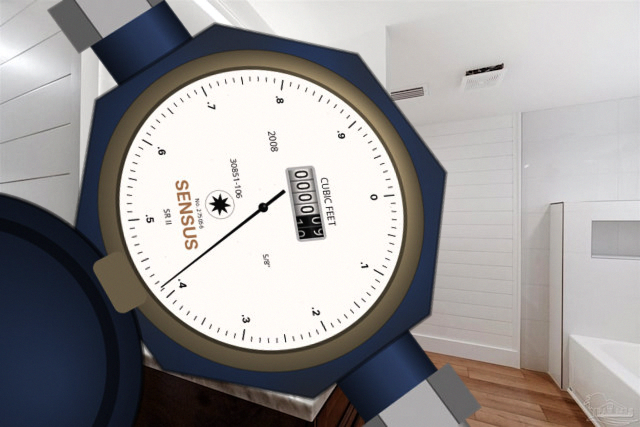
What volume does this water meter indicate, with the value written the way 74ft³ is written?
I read 9.41ft³
